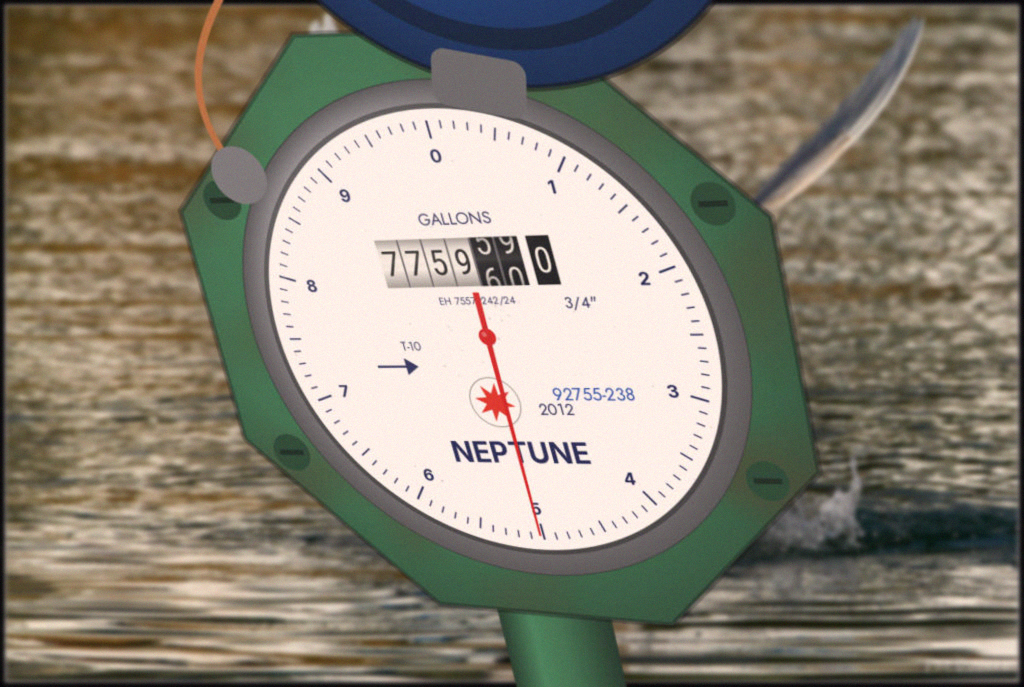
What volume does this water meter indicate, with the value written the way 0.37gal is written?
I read 7759595.0gal
